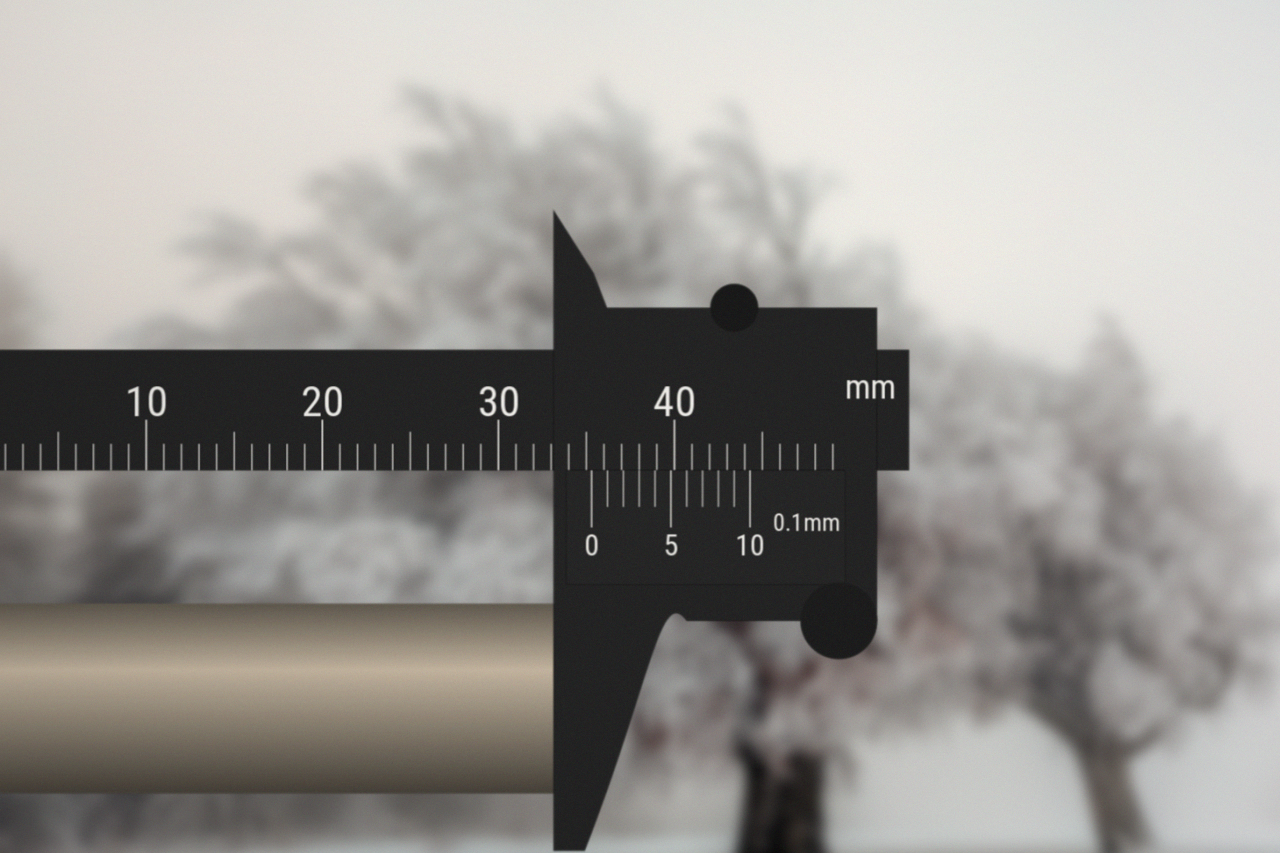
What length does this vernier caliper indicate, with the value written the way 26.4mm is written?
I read 35.3mm
